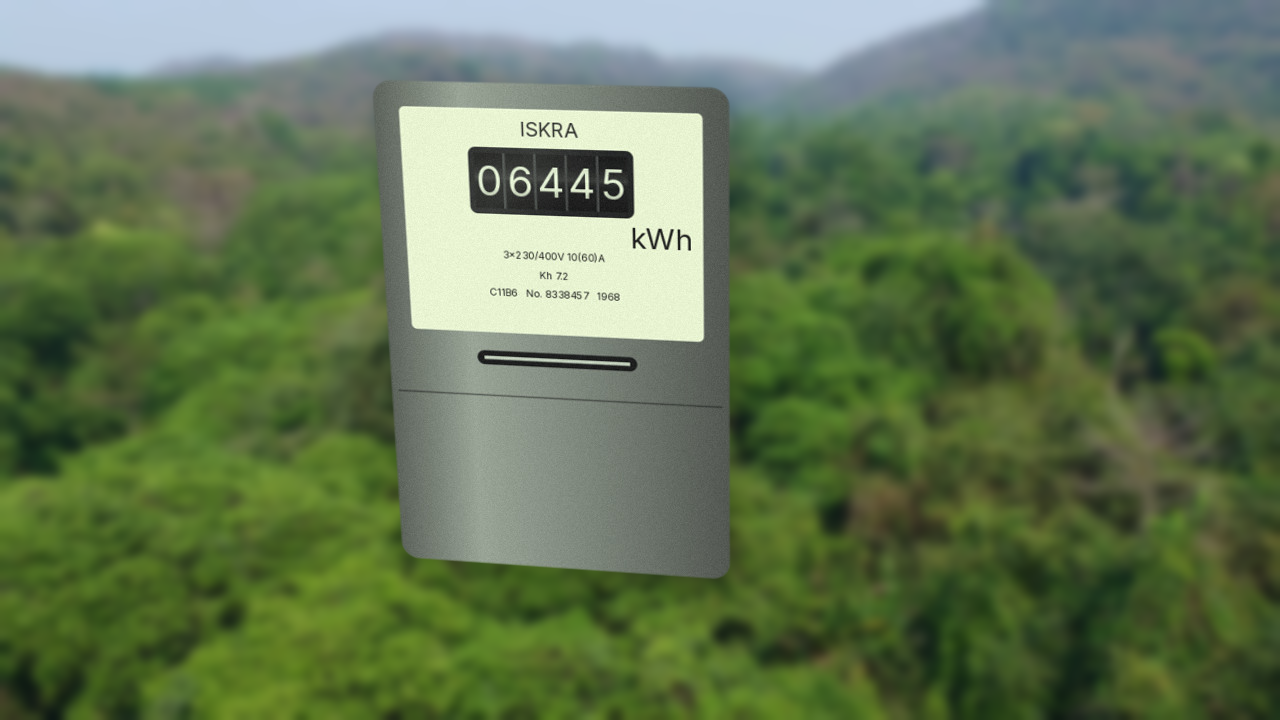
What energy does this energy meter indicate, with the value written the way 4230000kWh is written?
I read 6445kWh
